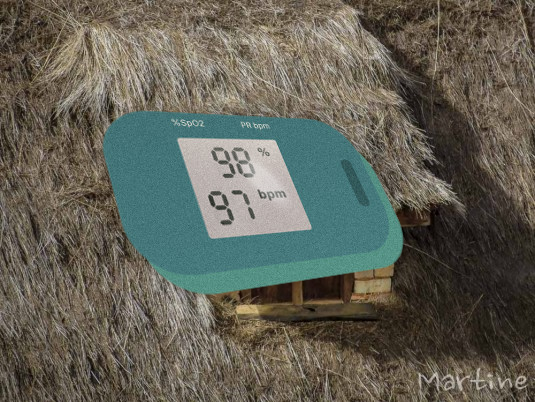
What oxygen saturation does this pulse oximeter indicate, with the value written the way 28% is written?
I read 98%
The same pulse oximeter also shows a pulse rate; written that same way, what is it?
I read 97bpm
